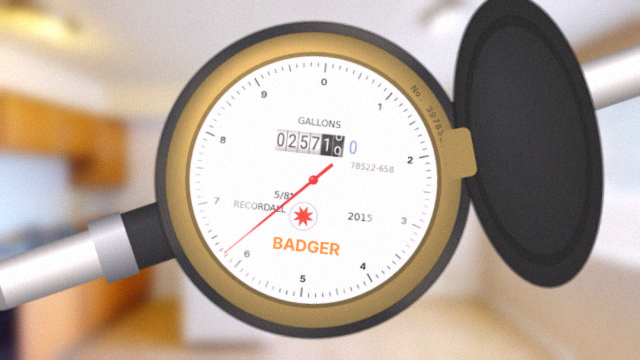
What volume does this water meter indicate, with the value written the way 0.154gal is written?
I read 257186.2gal
